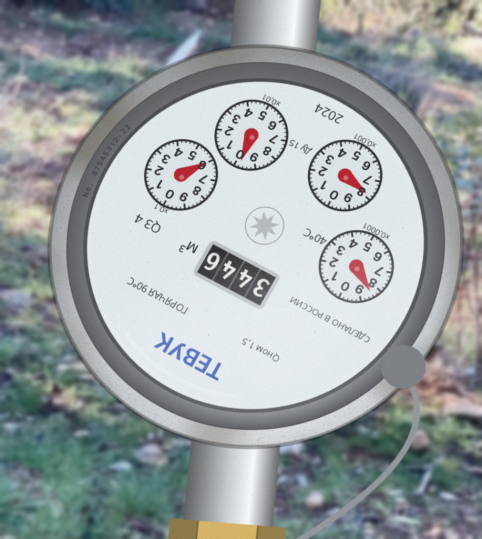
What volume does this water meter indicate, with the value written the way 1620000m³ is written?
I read 3446.5978m³
